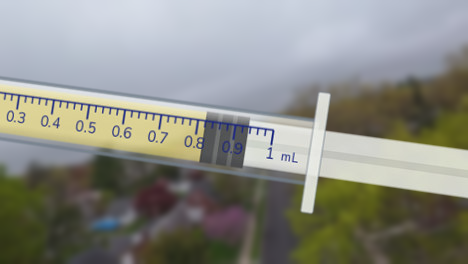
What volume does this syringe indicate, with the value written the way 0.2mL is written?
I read 0.82mL
